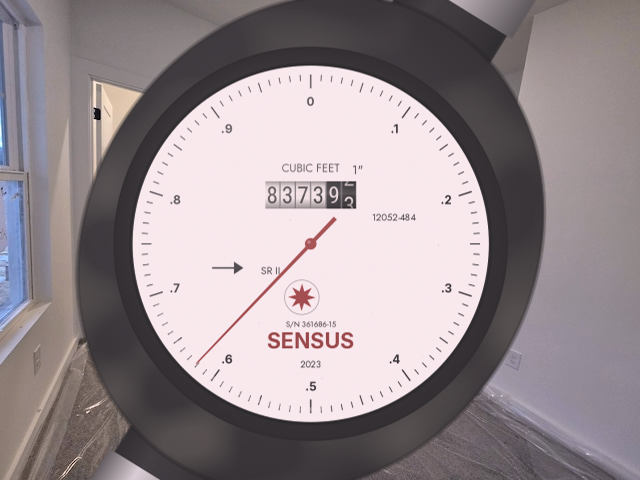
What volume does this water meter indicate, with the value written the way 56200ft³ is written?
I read 837392.62ft³
